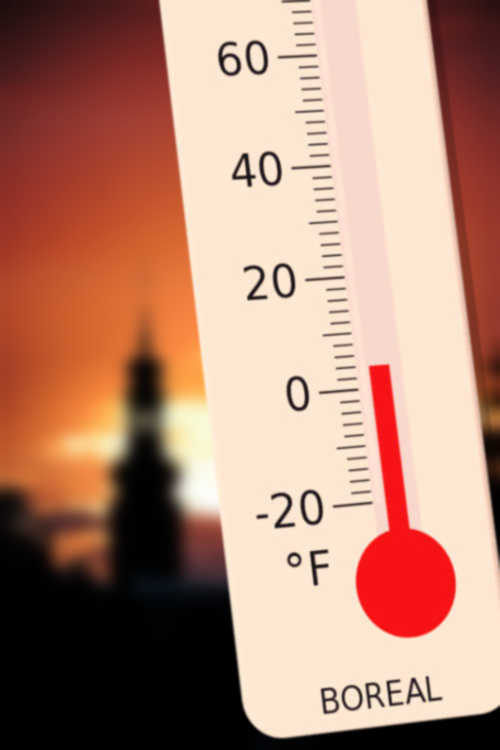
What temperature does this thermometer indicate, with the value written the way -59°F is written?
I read 4°F
